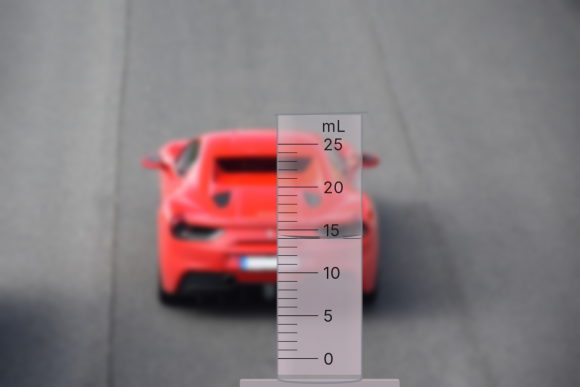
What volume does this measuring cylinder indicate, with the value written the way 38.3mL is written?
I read 14mL
